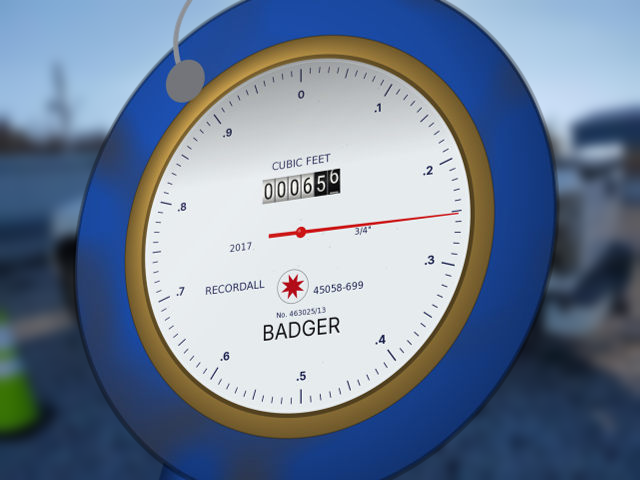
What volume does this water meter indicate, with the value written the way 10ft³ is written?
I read 656.25ft³
